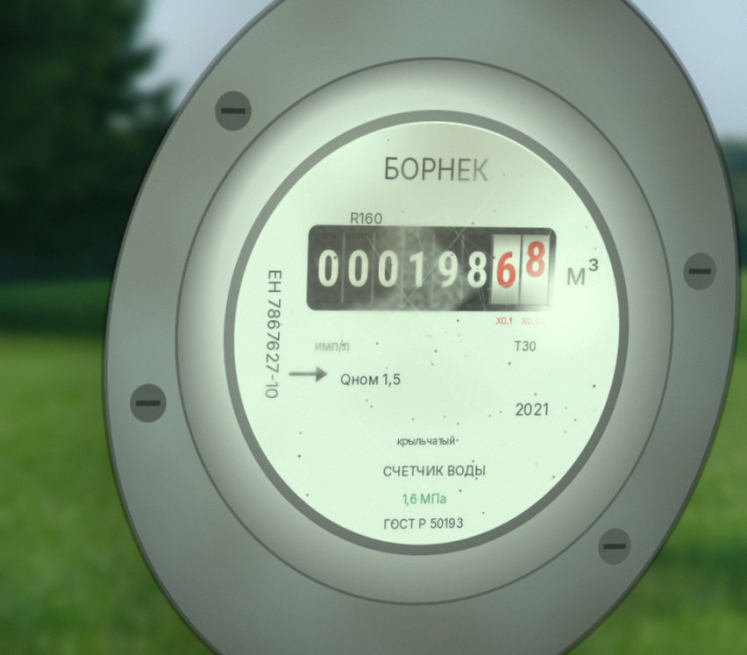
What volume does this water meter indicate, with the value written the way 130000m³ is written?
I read 198.68m³
